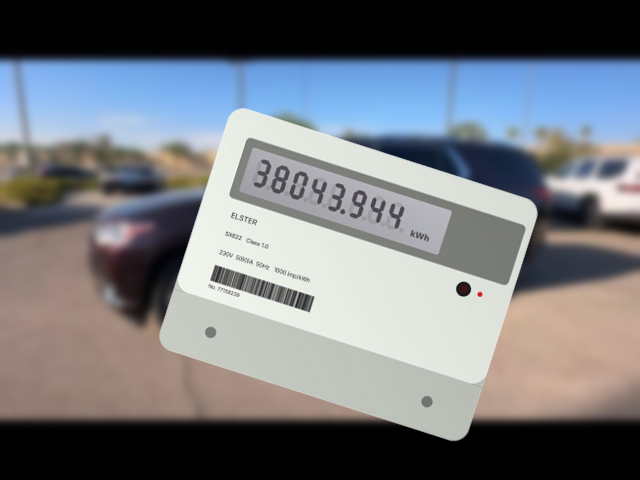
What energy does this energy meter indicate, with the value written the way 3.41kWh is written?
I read 38043.944kWh
